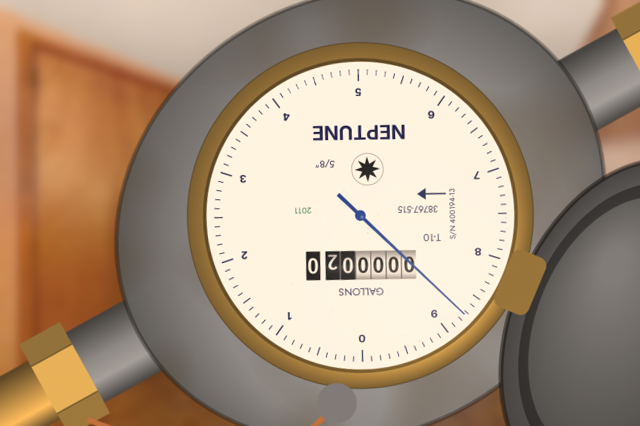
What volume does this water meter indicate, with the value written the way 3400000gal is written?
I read 18.7gal
